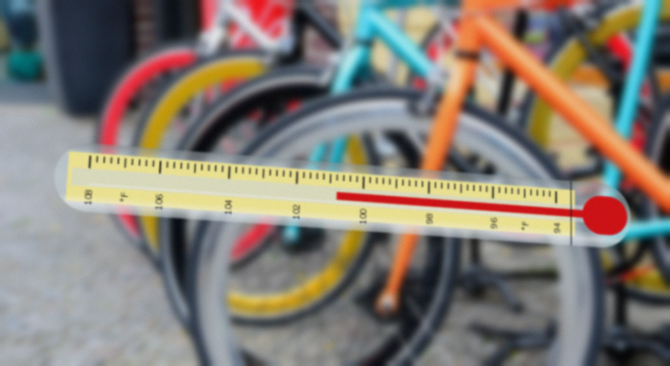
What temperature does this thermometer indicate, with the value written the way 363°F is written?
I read 100.8°F
